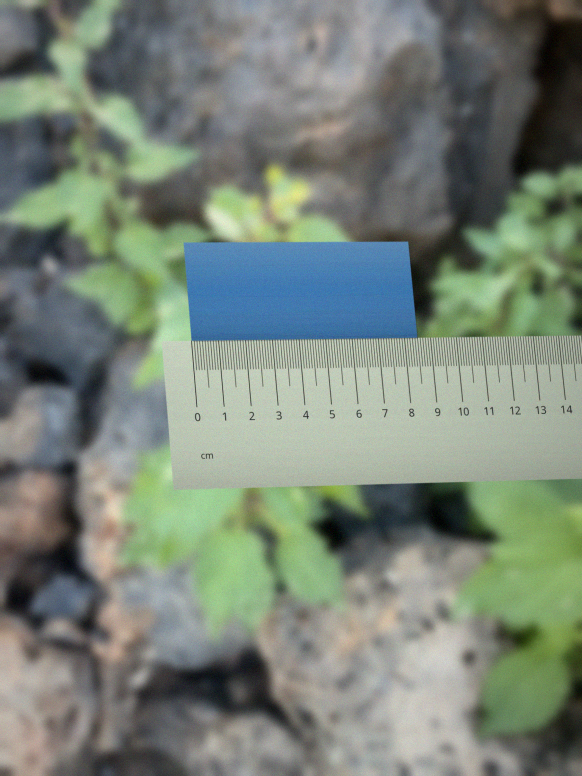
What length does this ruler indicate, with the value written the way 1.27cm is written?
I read 8.5cm
